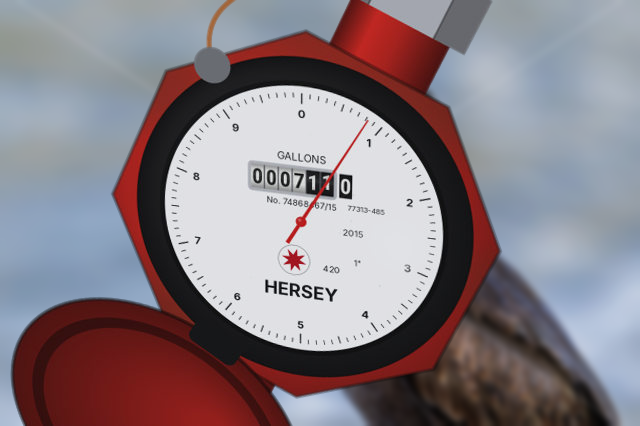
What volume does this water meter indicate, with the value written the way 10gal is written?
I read 7110.8gal
